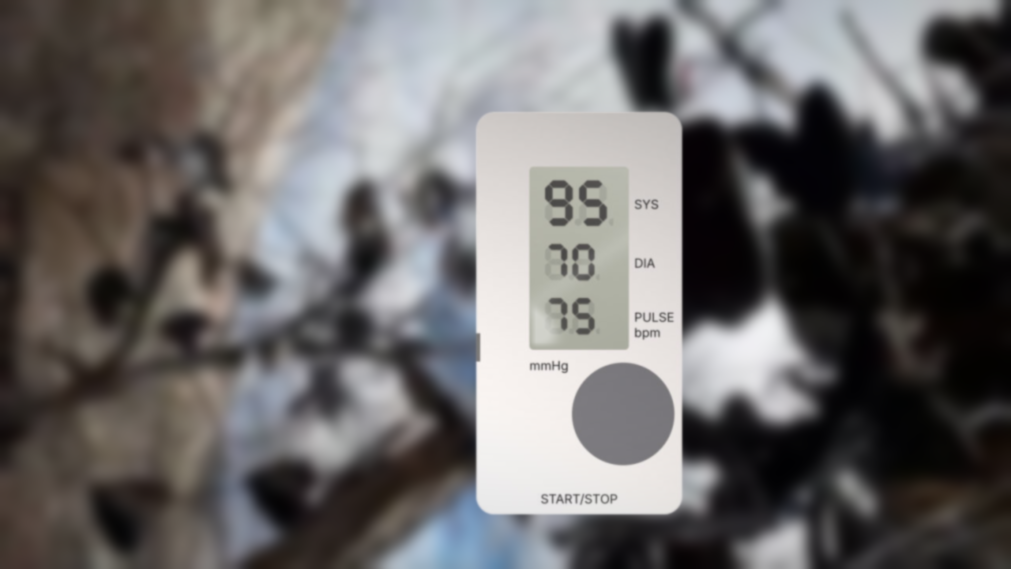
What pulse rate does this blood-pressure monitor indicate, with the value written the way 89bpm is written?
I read 75bpm
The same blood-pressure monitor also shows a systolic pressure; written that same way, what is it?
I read 95mmHg
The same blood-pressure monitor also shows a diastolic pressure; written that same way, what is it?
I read 70mmHg
